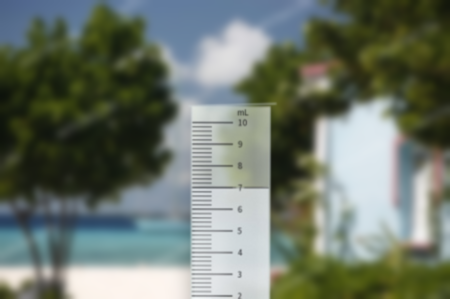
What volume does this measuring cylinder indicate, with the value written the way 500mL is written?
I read 7mL
